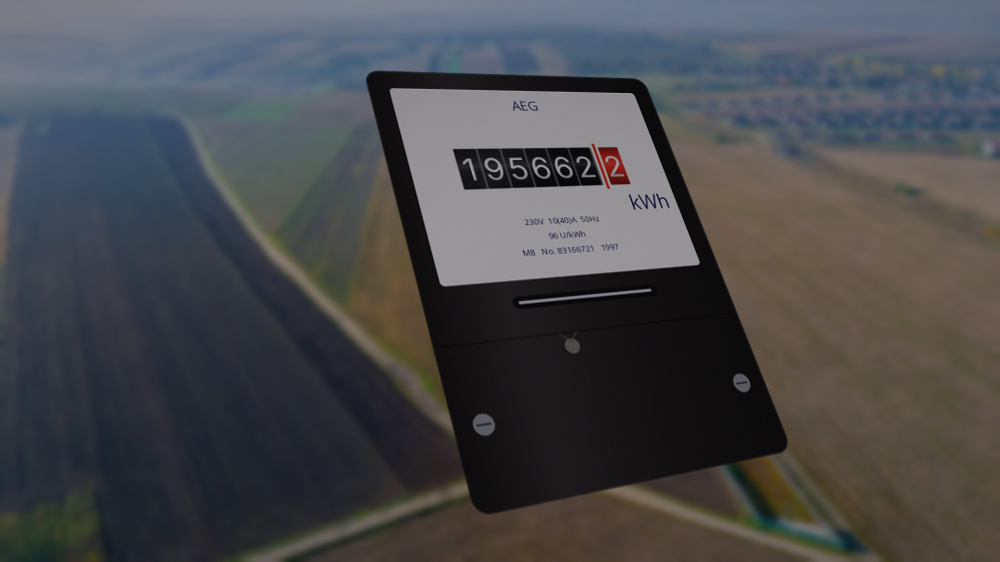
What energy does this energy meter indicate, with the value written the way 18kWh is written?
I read 195662.2kWh
